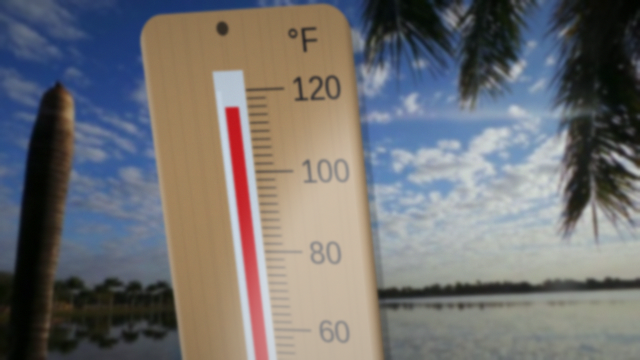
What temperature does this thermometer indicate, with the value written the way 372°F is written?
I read 116°F
